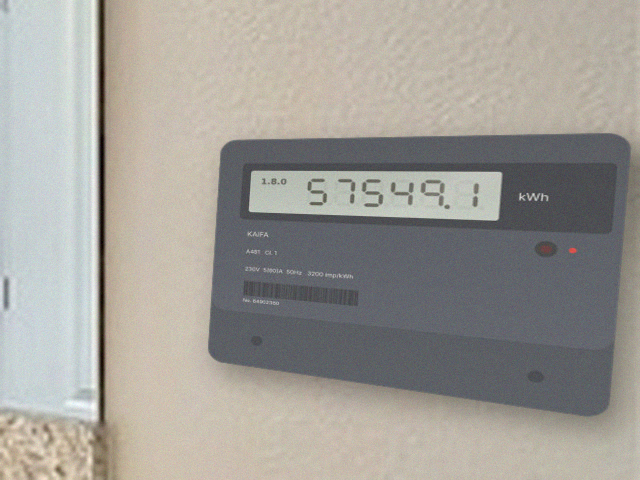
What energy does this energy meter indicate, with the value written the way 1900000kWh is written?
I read 57549.1kWh
